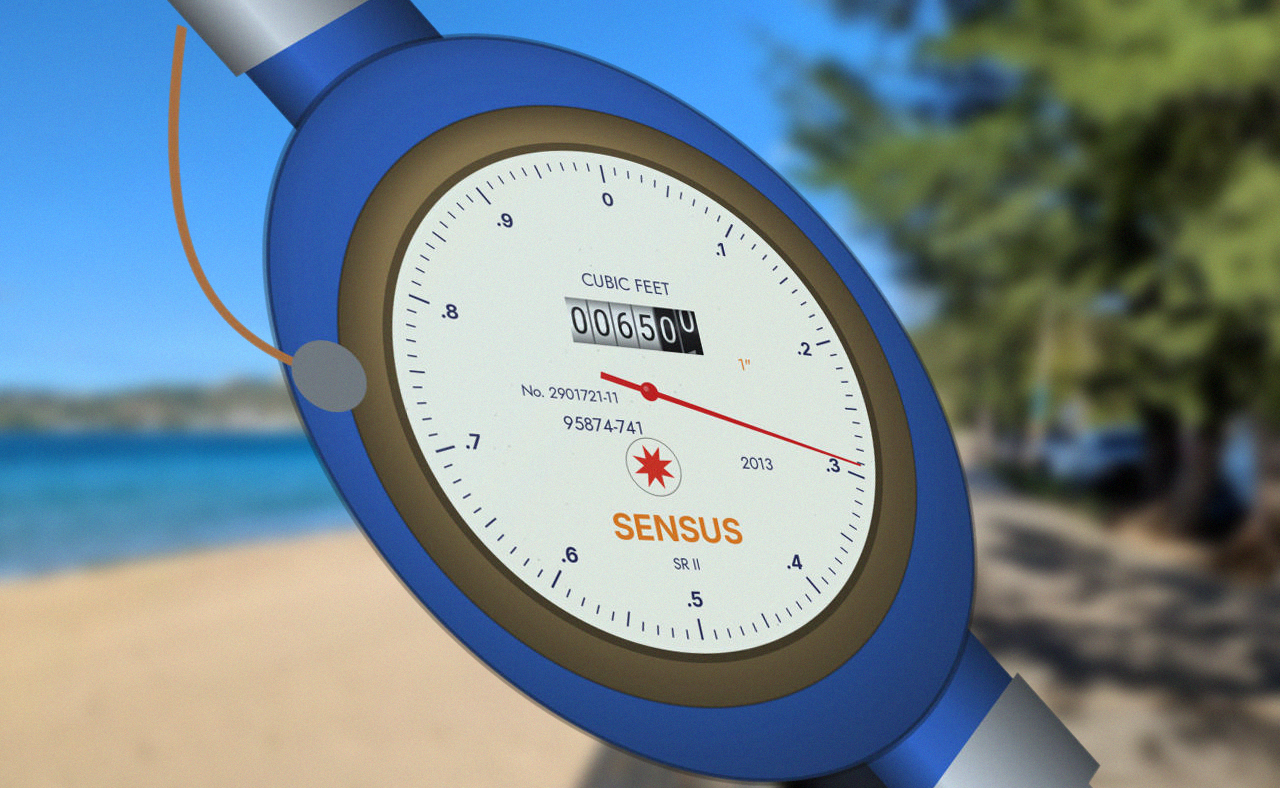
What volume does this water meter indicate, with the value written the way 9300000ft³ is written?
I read 6500.29ft³
